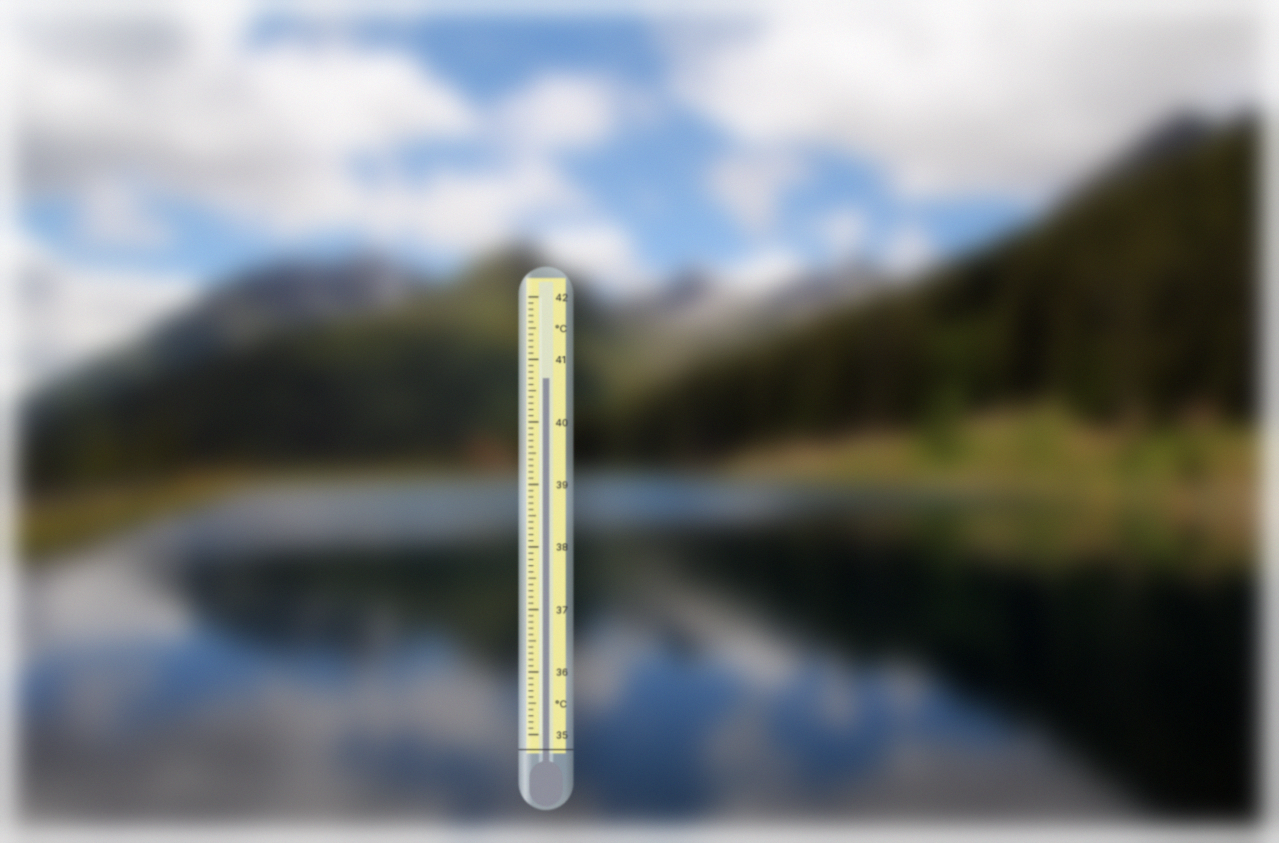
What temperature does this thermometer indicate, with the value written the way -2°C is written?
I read 40.7°C
